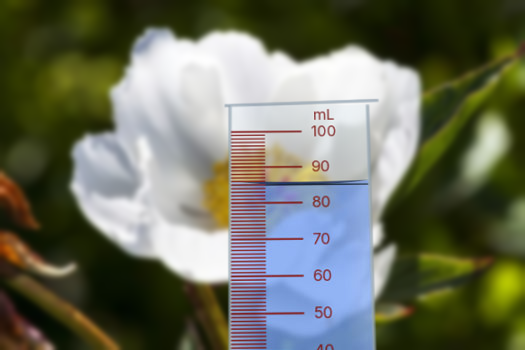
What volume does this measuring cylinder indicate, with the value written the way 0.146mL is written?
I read 85mL
